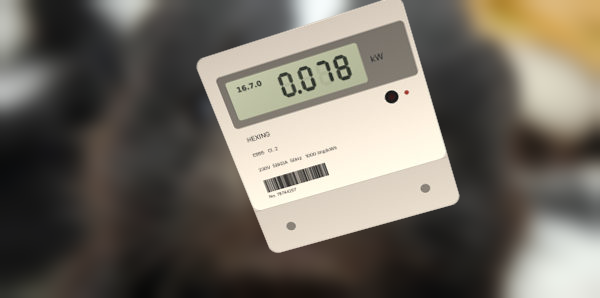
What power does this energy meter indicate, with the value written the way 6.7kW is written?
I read 0.078kW
